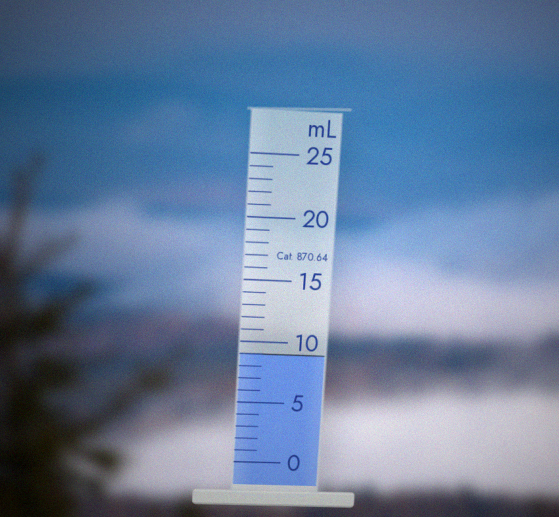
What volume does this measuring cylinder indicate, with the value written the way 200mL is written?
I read 9mL
